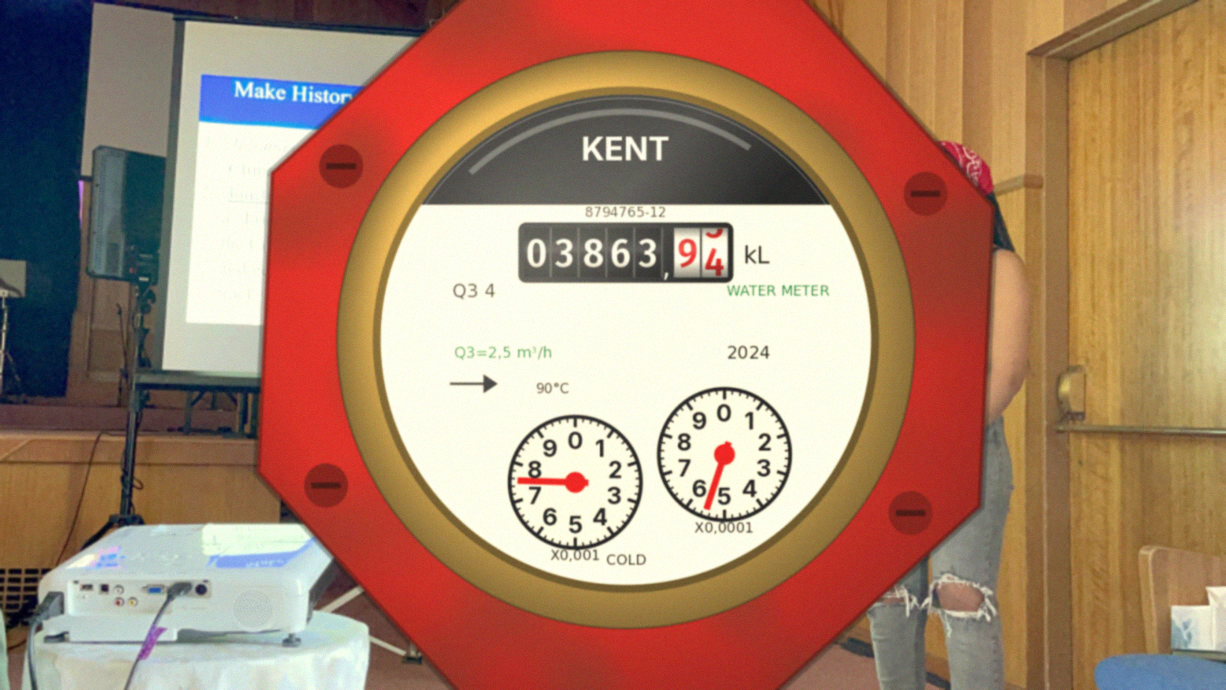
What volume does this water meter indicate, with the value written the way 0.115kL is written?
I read 3863.9375kL
